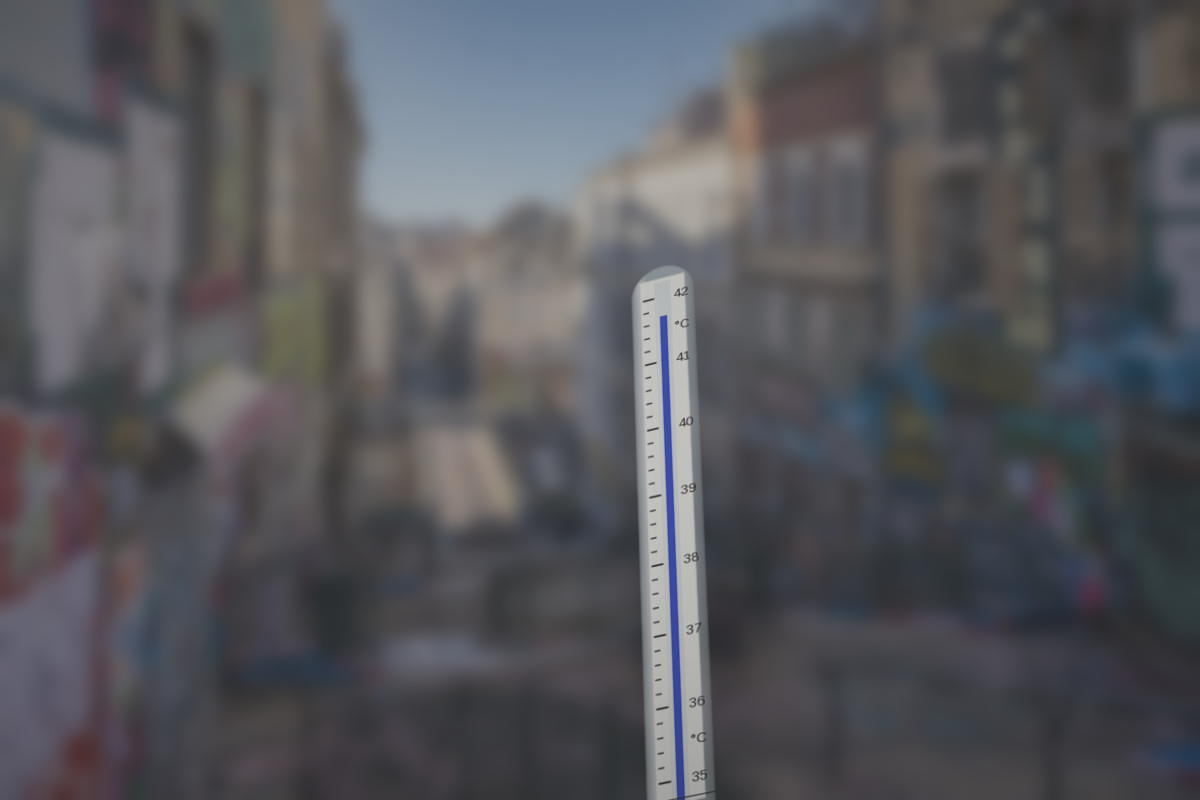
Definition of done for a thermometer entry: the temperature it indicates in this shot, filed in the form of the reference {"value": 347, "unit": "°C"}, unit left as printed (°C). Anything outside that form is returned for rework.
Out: {"value": 41.7, "unit": "°C"}
